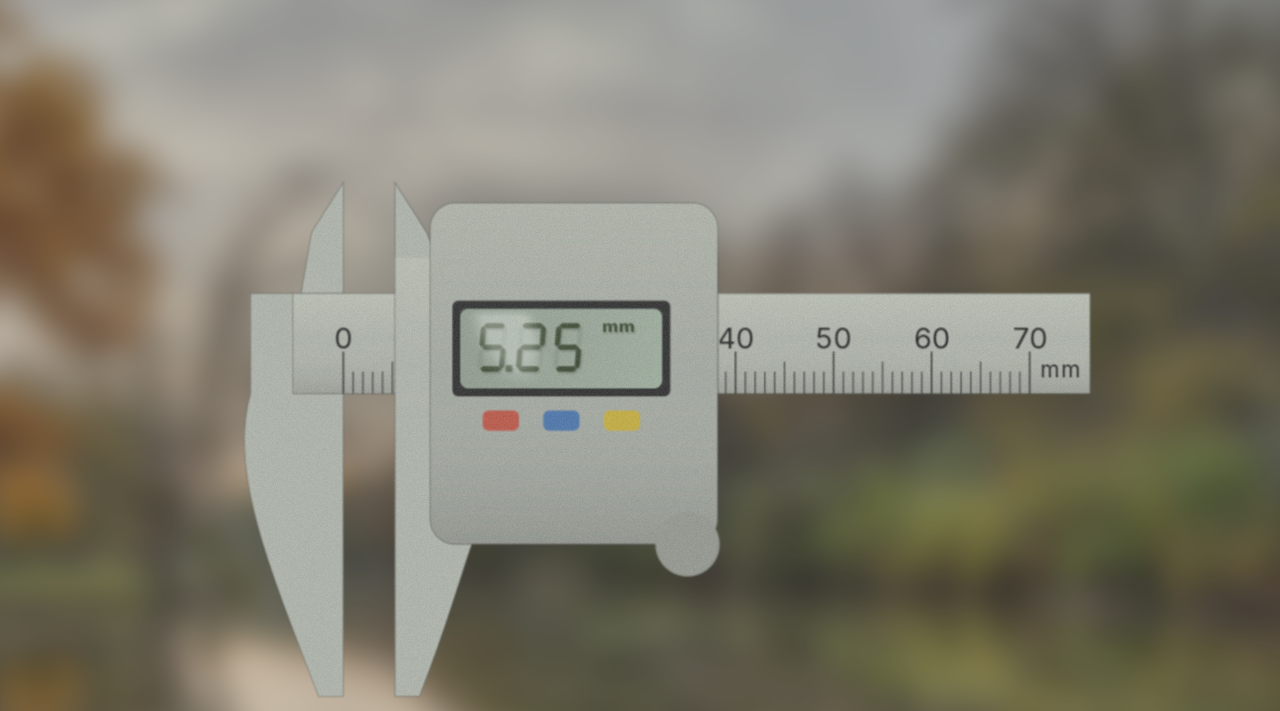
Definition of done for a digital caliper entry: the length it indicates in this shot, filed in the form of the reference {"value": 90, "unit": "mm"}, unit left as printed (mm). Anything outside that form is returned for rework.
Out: {"value": 5.25, "unit": "mm"}
